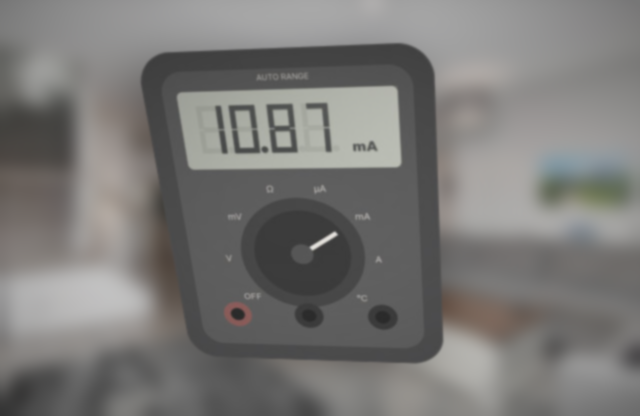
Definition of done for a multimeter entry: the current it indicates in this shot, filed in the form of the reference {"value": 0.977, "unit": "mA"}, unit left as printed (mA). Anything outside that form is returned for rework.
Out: {"value": 10.87, "unit": "mA"}
